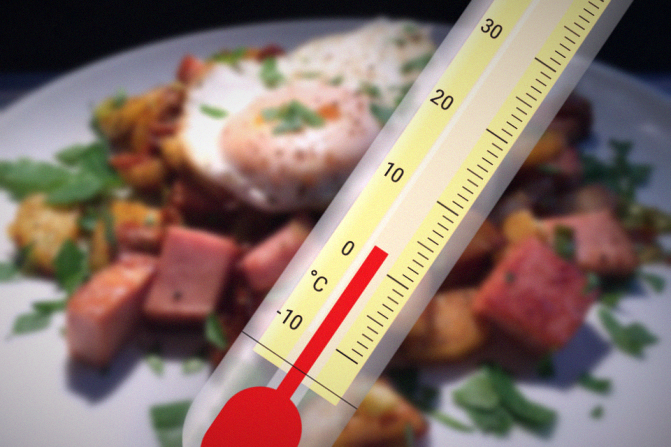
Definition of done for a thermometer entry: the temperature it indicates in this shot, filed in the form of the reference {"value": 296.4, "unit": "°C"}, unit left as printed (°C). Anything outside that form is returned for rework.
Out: {"value": 2, "unit": "°C"}
